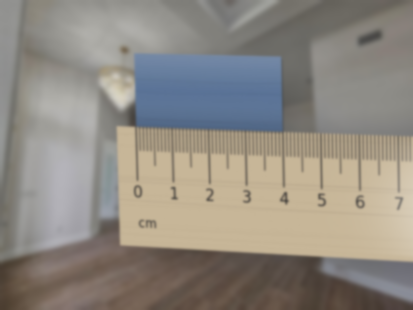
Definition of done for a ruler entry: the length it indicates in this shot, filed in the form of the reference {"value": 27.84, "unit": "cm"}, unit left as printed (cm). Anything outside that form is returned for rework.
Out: {"value": 4, "unit": "cm"}
